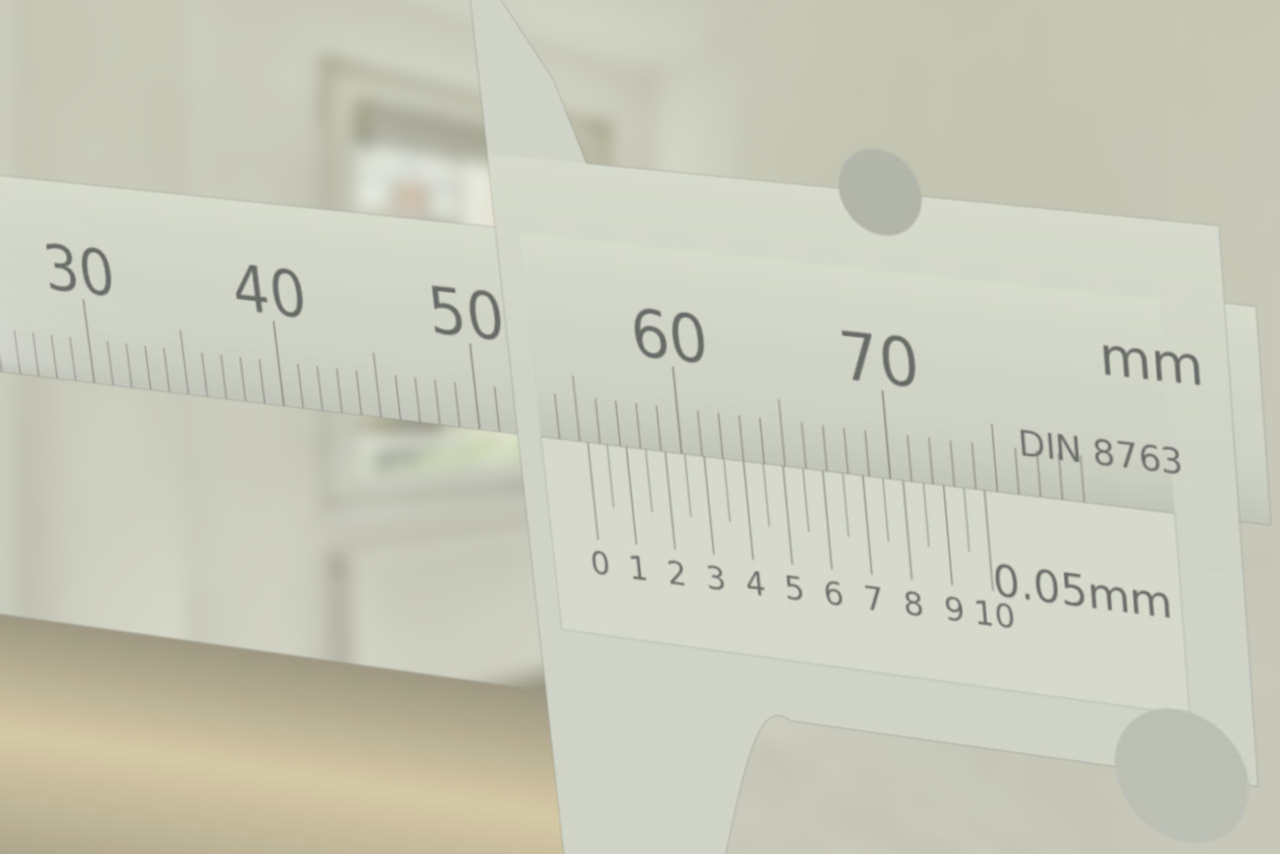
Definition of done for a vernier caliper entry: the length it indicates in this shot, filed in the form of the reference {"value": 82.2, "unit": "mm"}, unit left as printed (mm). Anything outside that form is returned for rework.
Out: {"value": 55.4, "unit": "mm"}
